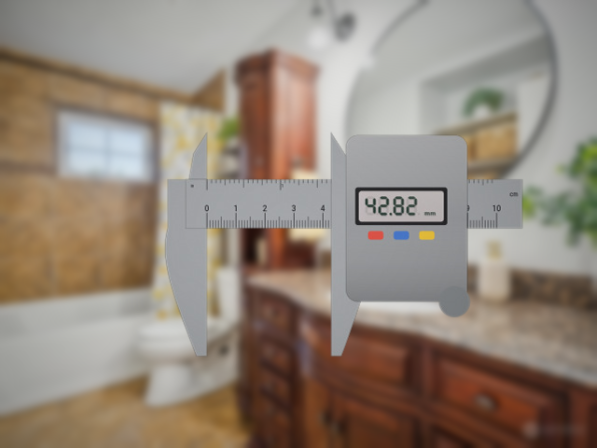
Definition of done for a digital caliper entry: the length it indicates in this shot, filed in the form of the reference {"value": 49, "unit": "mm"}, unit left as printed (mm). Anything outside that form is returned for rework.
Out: {"value": 42.82, "unit": "mm"}
